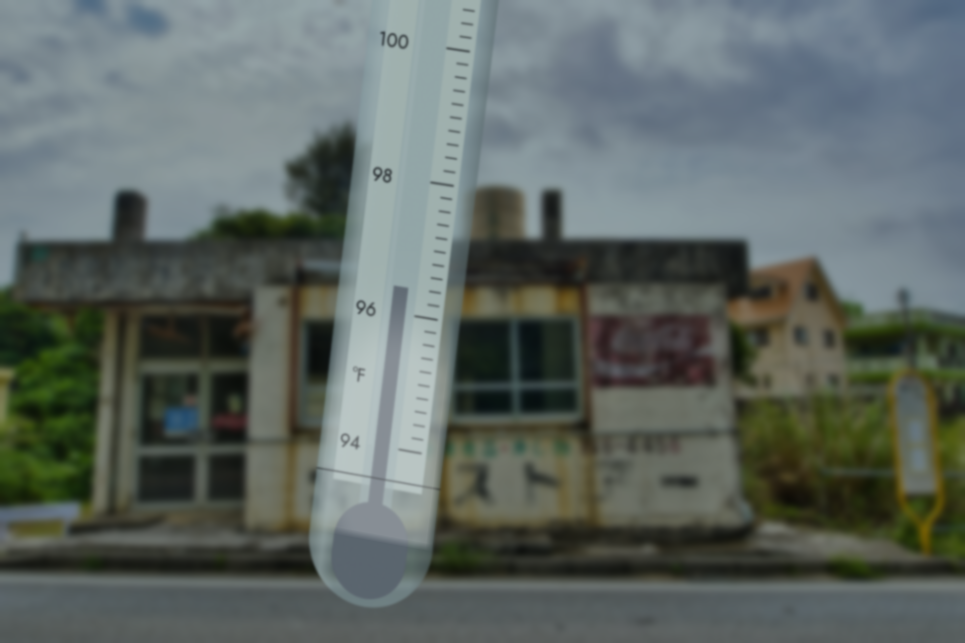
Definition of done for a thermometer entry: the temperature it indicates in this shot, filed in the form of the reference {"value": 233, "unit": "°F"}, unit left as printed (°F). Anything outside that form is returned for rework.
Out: {"value": 96.4, "unit": "°F"}
